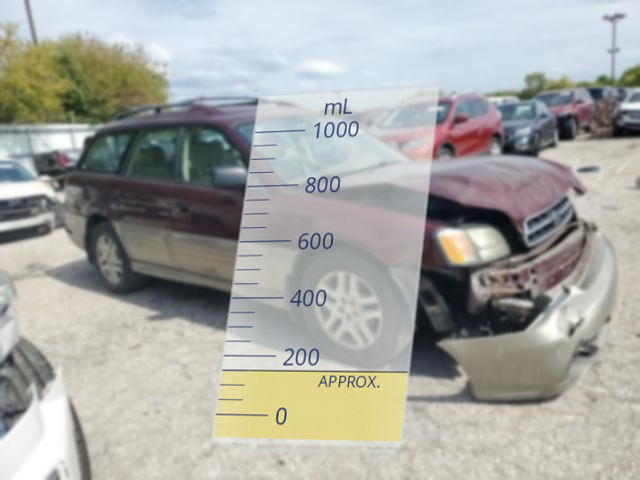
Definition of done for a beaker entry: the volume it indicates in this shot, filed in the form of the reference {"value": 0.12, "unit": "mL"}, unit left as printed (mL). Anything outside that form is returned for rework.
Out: {"value": 150, "unit": "mL"}
